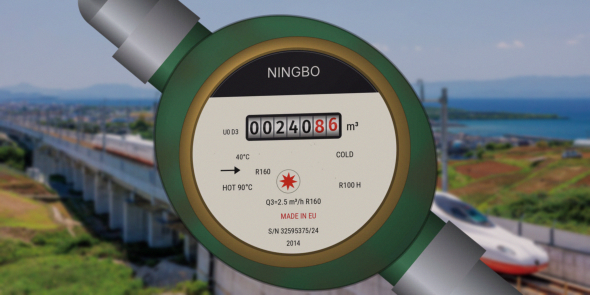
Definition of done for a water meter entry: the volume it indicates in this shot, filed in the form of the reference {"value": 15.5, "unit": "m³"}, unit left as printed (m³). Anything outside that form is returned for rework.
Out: {"value": 240.86, "unit": "m³"}
